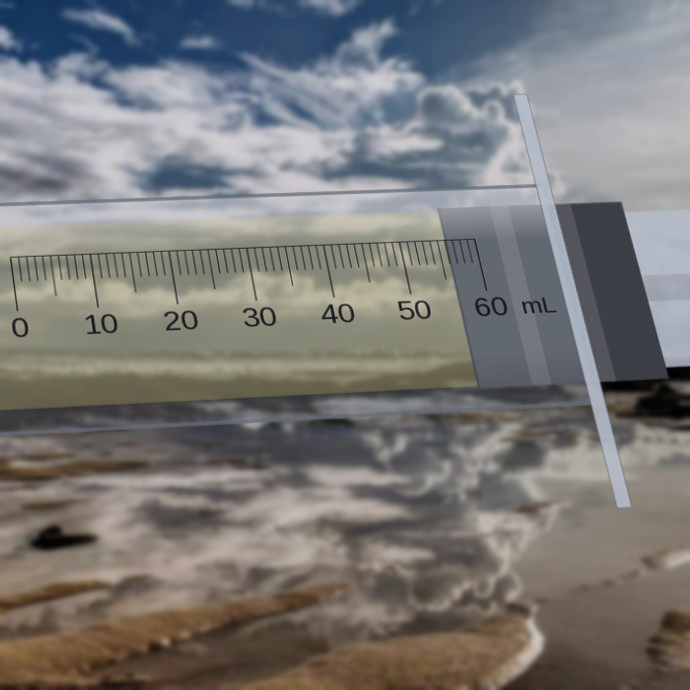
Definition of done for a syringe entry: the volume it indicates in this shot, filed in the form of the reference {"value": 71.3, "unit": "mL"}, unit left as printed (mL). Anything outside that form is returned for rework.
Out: {"value": 56, "unit": "mL"}
